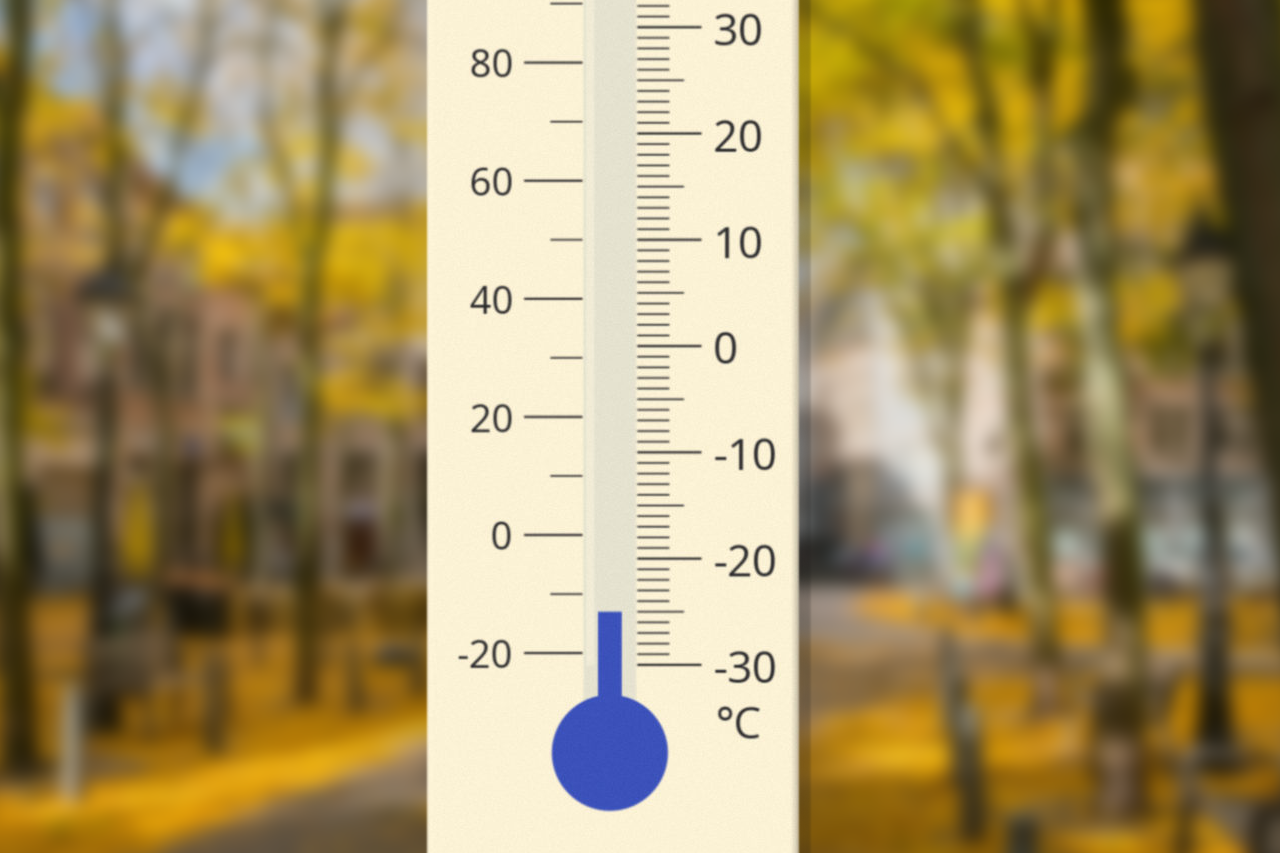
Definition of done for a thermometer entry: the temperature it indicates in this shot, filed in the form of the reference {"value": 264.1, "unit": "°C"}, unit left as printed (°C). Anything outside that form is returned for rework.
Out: {"value": -25, "unit": "°C"}
